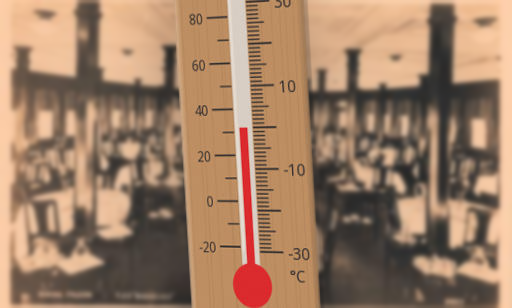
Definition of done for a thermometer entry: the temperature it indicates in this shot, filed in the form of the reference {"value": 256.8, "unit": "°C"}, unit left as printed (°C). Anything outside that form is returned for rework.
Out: {"value": 0, "unit": "°C"}
